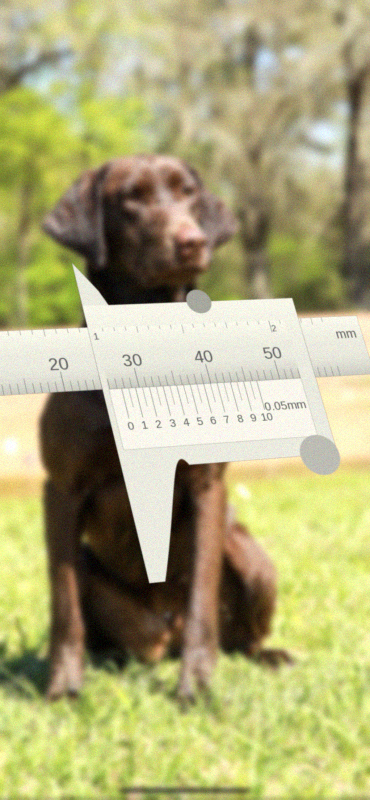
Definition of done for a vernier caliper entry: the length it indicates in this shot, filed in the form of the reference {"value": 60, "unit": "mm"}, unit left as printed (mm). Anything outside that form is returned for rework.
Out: {"value": 27.6, "unit": "mm"}
